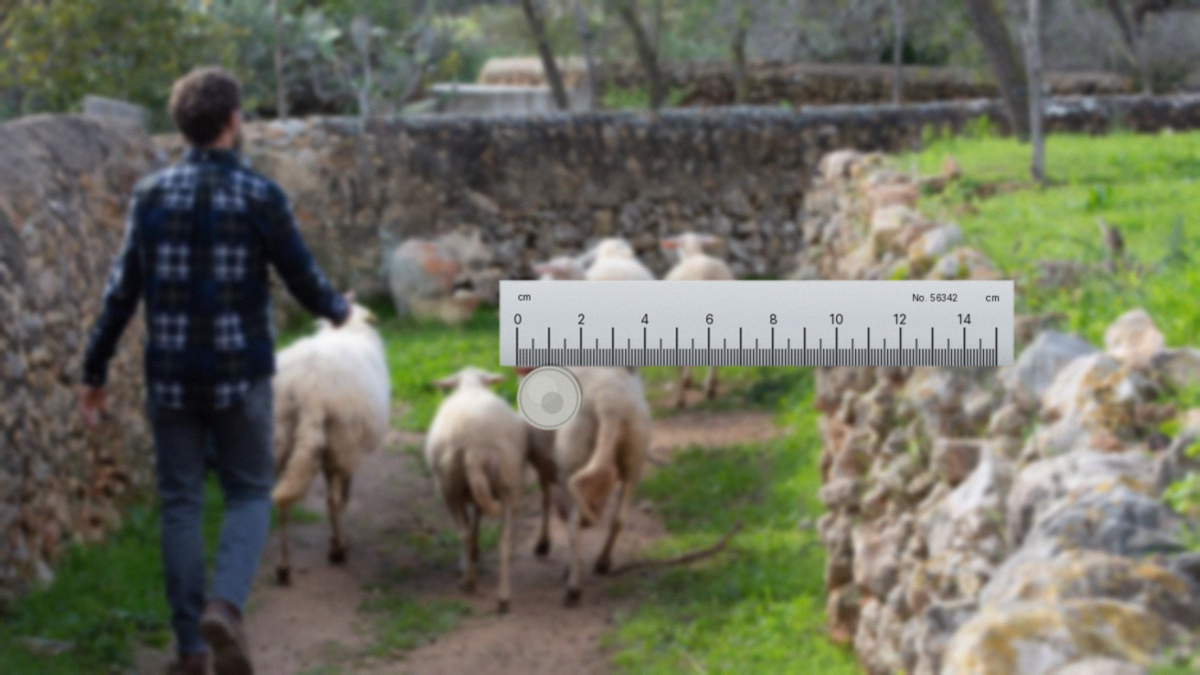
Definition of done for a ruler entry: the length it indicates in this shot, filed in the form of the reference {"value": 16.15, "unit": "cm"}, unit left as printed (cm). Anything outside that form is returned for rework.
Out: {"value": 2, "unit": "cm"}
